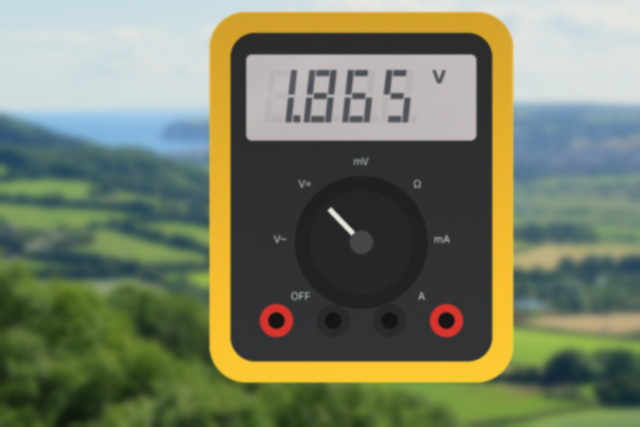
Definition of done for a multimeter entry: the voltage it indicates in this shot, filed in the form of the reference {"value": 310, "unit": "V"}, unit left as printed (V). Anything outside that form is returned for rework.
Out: {"value": 1.865, "unit": "V"}
